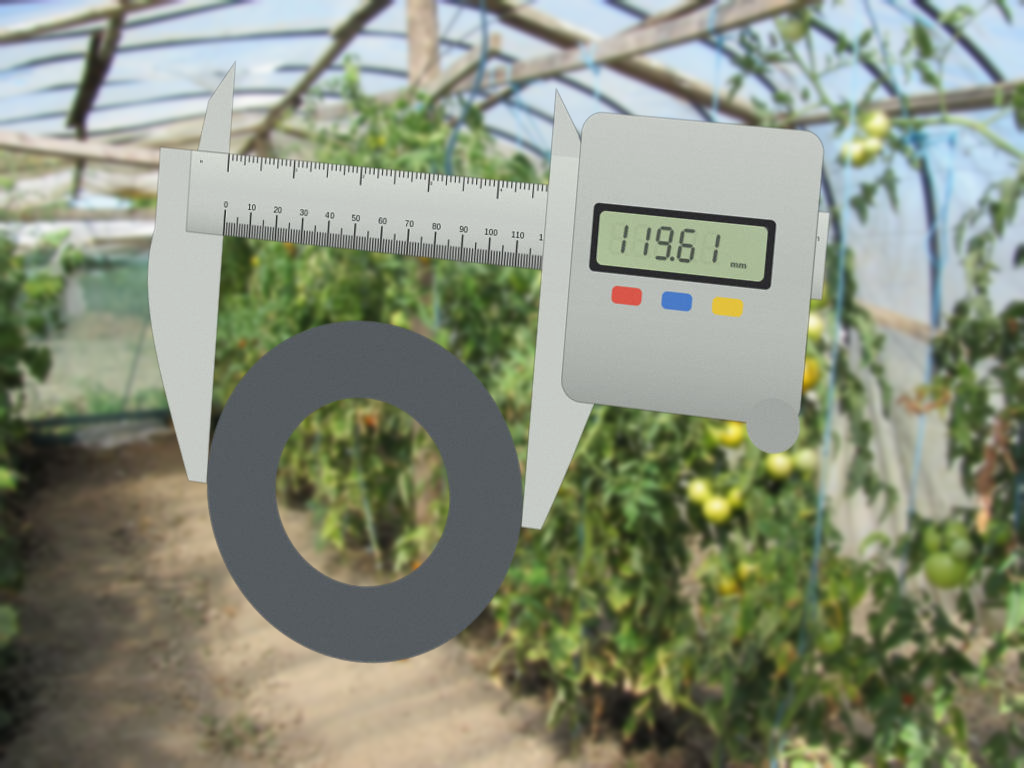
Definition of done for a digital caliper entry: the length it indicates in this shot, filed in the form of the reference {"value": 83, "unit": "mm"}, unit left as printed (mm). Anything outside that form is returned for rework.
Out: {"value": 119.61, "unit": "mm"}
